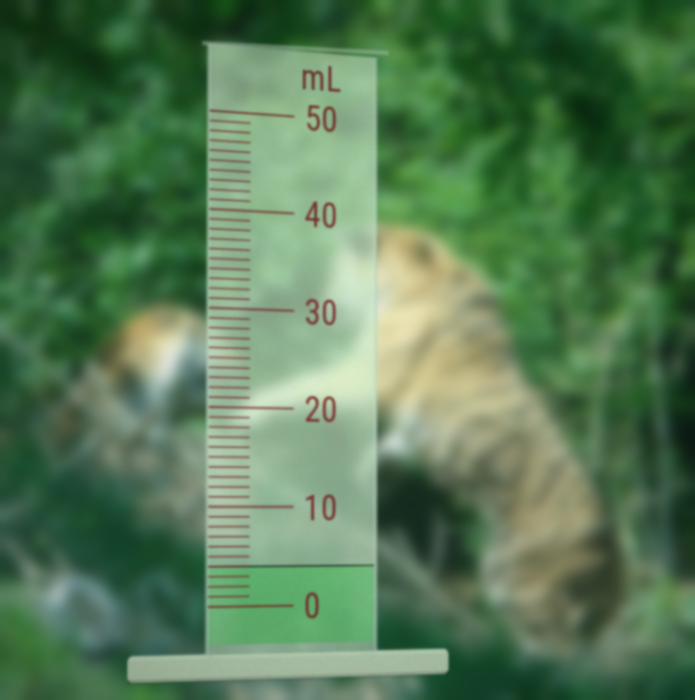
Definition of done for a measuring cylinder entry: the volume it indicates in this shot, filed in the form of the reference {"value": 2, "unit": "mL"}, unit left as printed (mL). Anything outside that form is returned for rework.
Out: {"value": 4, "unit": "mL"}
